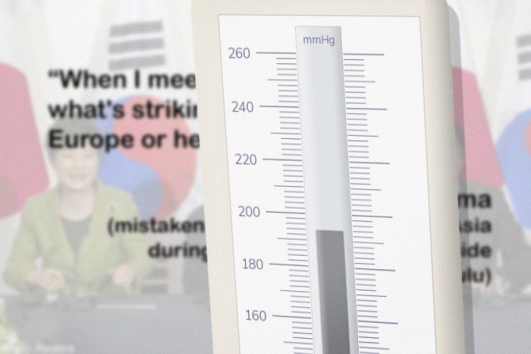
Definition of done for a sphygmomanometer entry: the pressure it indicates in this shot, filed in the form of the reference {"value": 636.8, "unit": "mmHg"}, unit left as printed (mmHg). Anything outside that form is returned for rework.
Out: {"value": 194, "unit": "mmHg"}
